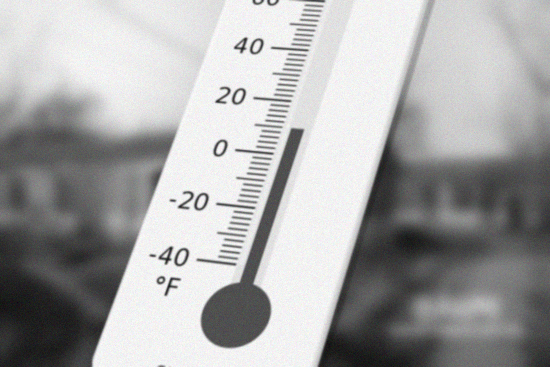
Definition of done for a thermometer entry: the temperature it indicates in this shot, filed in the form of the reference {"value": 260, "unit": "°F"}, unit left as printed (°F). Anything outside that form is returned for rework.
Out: {"value": 10, "unit": "°F"}
